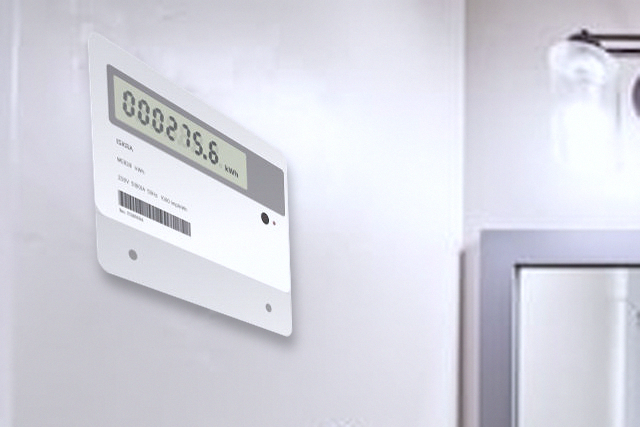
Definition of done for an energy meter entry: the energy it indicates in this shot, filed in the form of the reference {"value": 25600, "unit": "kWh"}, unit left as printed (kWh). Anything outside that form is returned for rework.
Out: {"value": 275.6, "unit": "kWh"}
